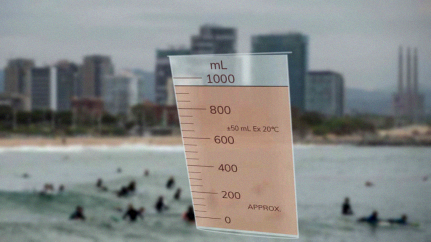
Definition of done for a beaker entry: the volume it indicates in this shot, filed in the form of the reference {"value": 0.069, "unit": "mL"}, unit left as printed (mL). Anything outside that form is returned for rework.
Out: {"value": 950, "unit": "mL"}
